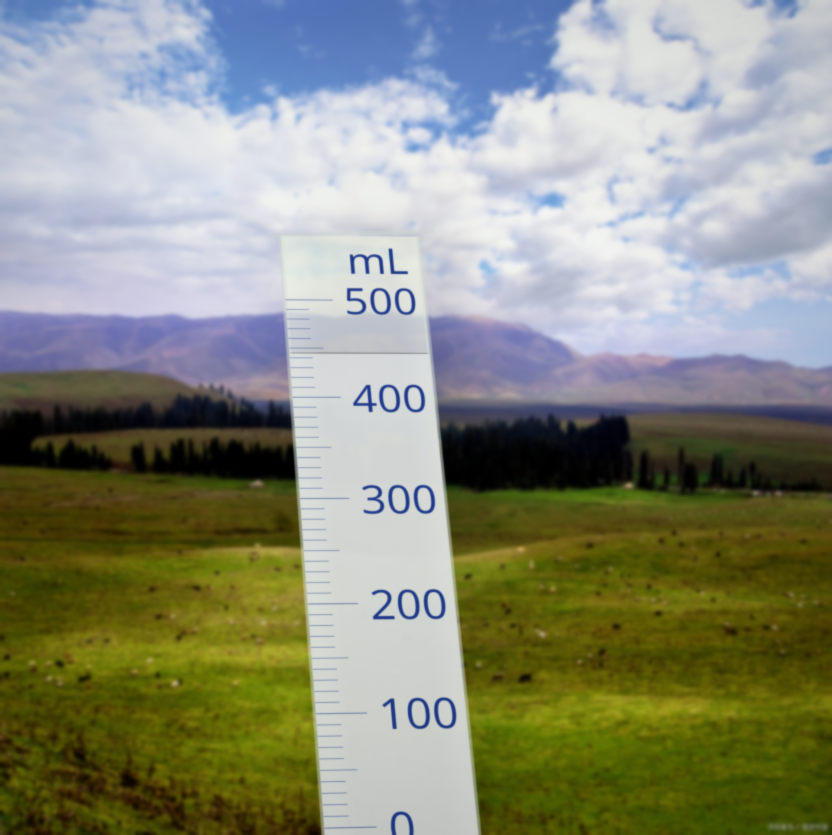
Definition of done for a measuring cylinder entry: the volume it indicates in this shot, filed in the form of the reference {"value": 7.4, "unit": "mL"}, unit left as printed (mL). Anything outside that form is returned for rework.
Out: {"value": 445, "unit": "mL"}
